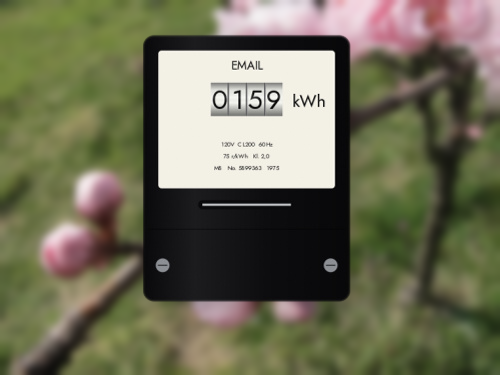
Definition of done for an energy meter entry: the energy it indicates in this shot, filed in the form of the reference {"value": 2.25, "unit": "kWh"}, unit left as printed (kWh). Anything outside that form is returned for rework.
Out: {"value": 159, "unit": "kWh"}
